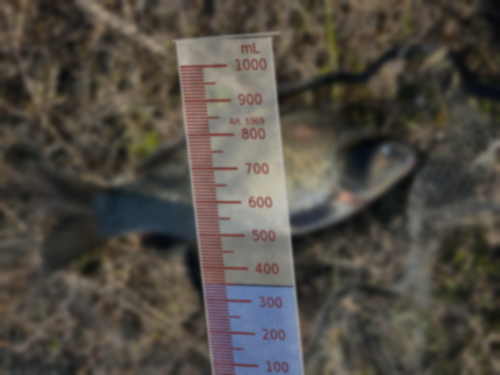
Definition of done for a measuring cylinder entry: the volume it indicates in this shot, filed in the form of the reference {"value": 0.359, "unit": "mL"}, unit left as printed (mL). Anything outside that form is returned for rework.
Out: {"value": 350, "unit": "mL"}
